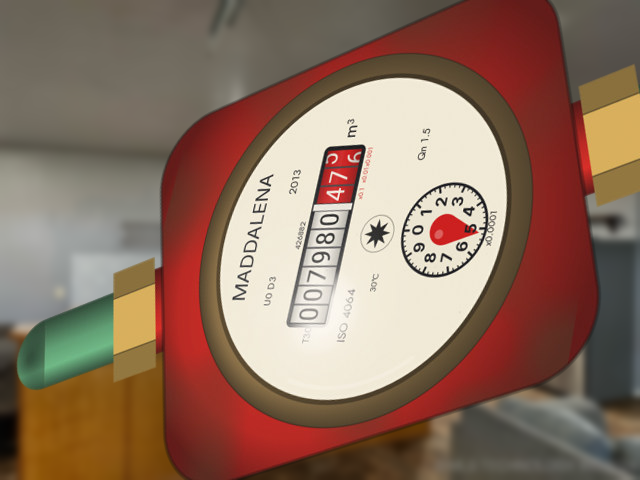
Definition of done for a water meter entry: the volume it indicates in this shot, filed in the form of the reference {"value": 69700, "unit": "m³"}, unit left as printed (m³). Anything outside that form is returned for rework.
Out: {"value": 7980.4755, "unit": "m³"}
